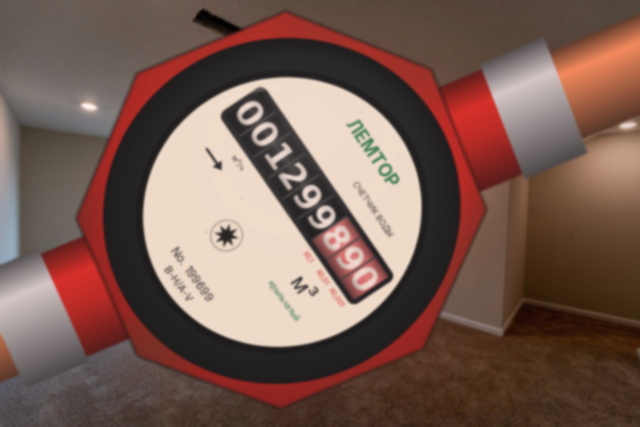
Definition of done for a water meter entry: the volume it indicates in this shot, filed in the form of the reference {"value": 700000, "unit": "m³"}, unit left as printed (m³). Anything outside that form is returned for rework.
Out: {"value": 1299.890, "unit": "m³"}
